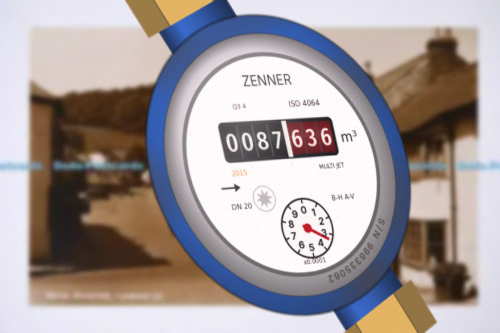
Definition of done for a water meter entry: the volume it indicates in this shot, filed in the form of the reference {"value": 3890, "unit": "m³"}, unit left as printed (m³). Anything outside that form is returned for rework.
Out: {"value": 87.6363, "unit": "m³"}
